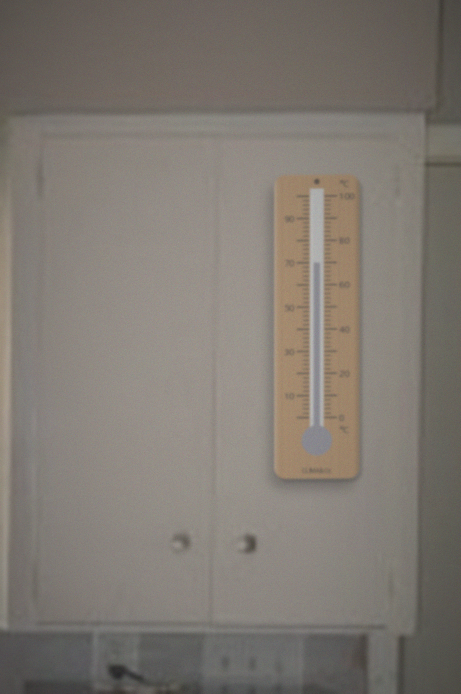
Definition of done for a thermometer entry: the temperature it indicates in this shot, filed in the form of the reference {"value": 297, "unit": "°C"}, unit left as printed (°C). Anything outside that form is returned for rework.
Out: {"value": 70, "unit": "°C"}
